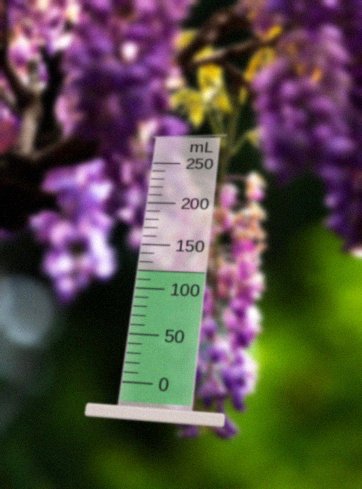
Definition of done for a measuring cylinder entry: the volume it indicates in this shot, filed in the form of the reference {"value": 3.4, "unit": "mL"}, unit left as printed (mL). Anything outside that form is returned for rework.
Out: {"value": 120, "unit": "mL"}
